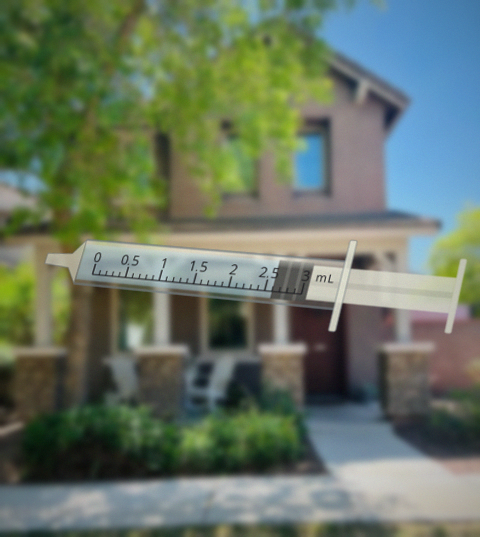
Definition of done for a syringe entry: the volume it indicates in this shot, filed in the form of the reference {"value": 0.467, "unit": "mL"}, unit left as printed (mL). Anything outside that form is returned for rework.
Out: {"value": 2.6, "unit": "mL"}
